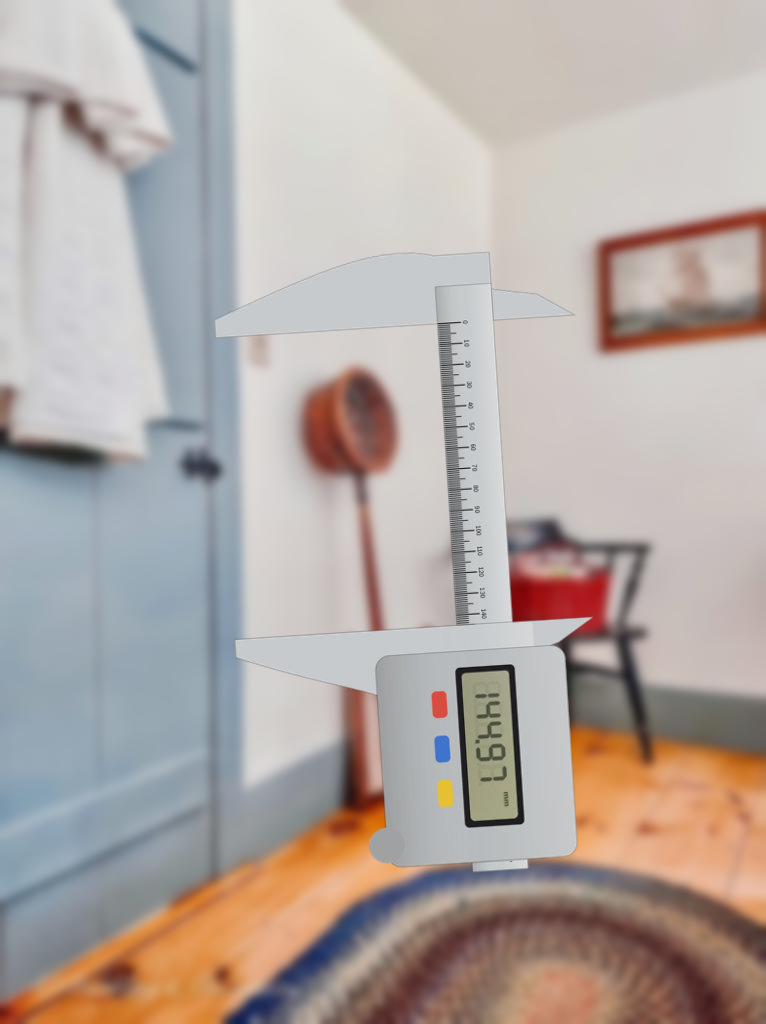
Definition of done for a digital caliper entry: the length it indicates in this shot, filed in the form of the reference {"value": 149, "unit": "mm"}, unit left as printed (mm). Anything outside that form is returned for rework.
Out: {"value": 144.97, "unit": "mm"}
